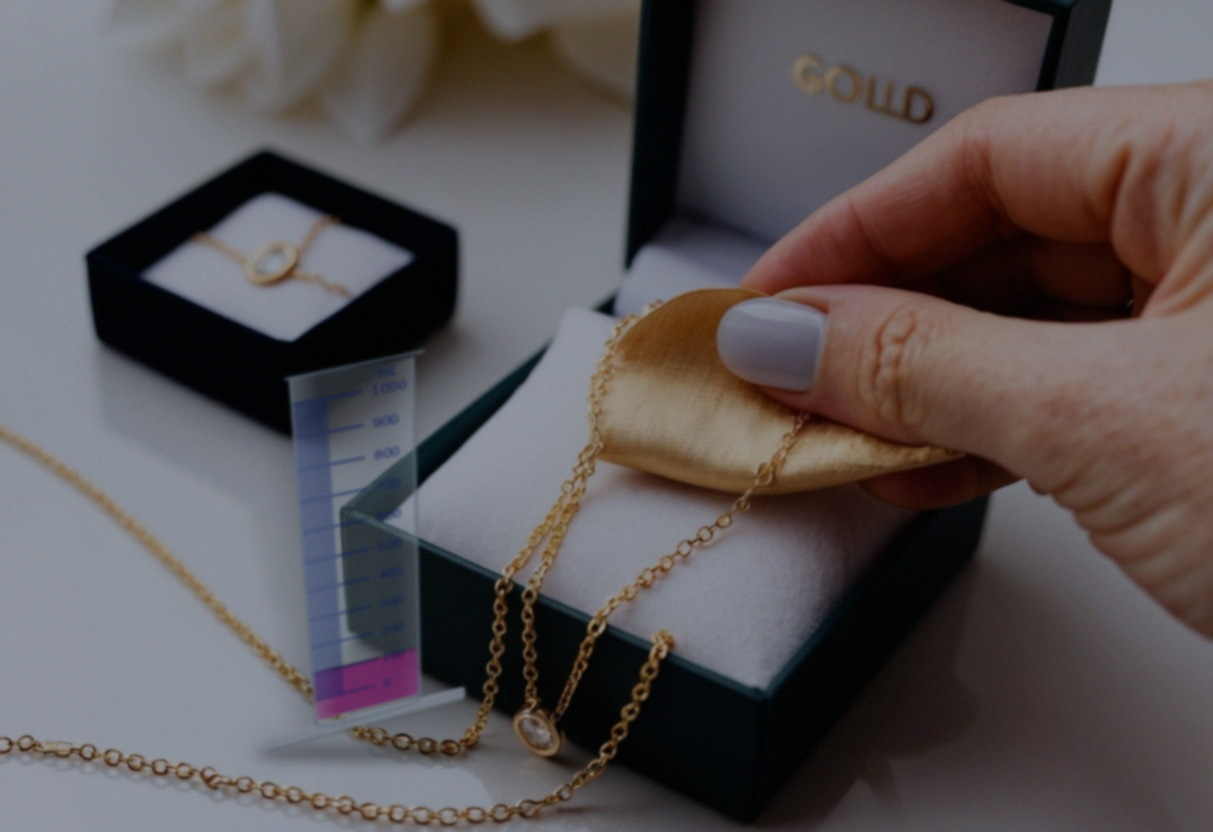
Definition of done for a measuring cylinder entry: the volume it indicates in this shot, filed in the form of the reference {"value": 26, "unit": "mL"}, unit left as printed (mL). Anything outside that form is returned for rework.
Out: {"value": 100, "unit": "mL"}
